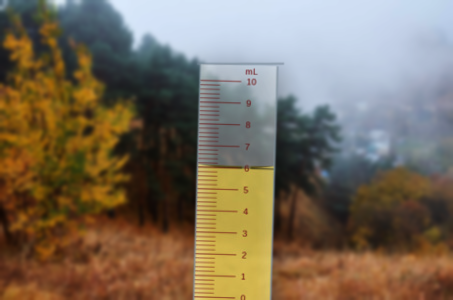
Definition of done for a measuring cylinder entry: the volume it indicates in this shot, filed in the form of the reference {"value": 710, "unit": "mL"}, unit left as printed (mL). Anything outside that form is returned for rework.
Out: {"value": 6, "unit": "mL"}
